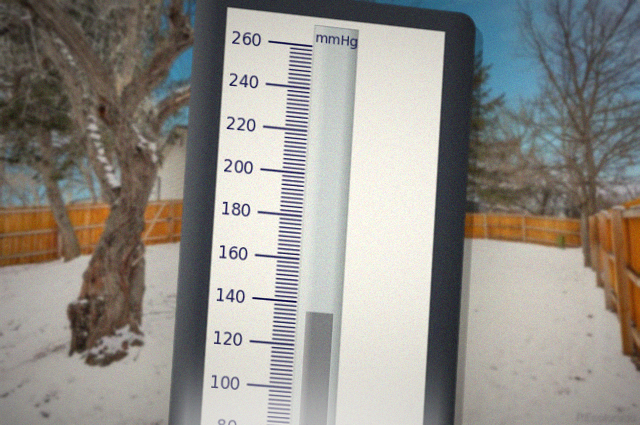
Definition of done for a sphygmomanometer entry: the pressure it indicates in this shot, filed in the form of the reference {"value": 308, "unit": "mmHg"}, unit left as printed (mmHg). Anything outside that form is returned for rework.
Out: {"value": 136, "unit": "mmHg"}
